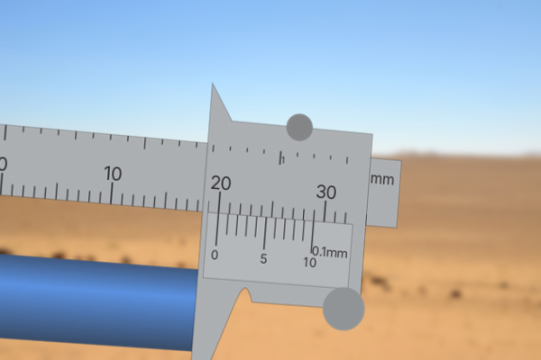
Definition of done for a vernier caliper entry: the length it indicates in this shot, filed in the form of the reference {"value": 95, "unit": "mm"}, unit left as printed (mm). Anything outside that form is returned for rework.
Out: {"value": 20.0, "unit": "mm"}
